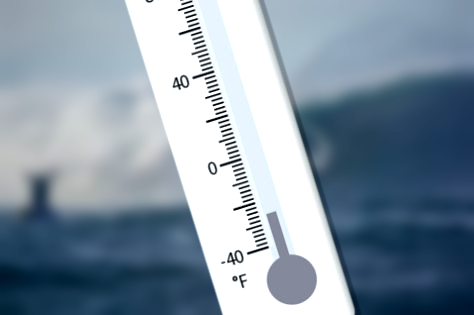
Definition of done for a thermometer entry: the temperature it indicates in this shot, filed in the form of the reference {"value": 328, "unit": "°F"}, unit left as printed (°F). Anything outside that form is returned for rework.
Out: {"value": -26, "unit": "°F"}
